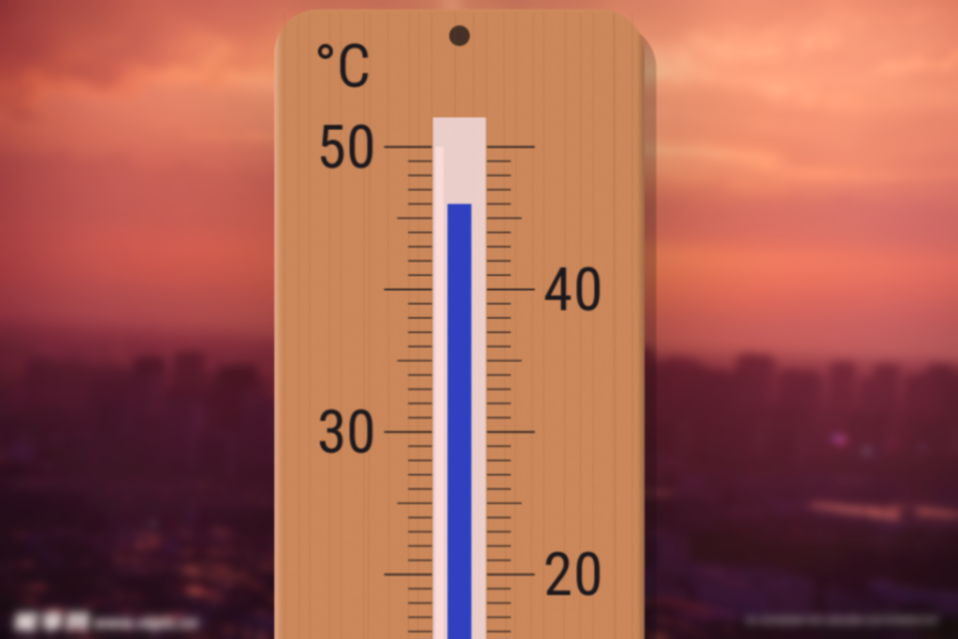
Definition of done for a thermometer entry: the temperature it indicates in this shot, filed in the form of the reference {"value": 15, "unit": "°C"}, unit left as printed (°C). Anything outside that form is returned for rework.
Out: {"value": 46, "unit": "°C"}
